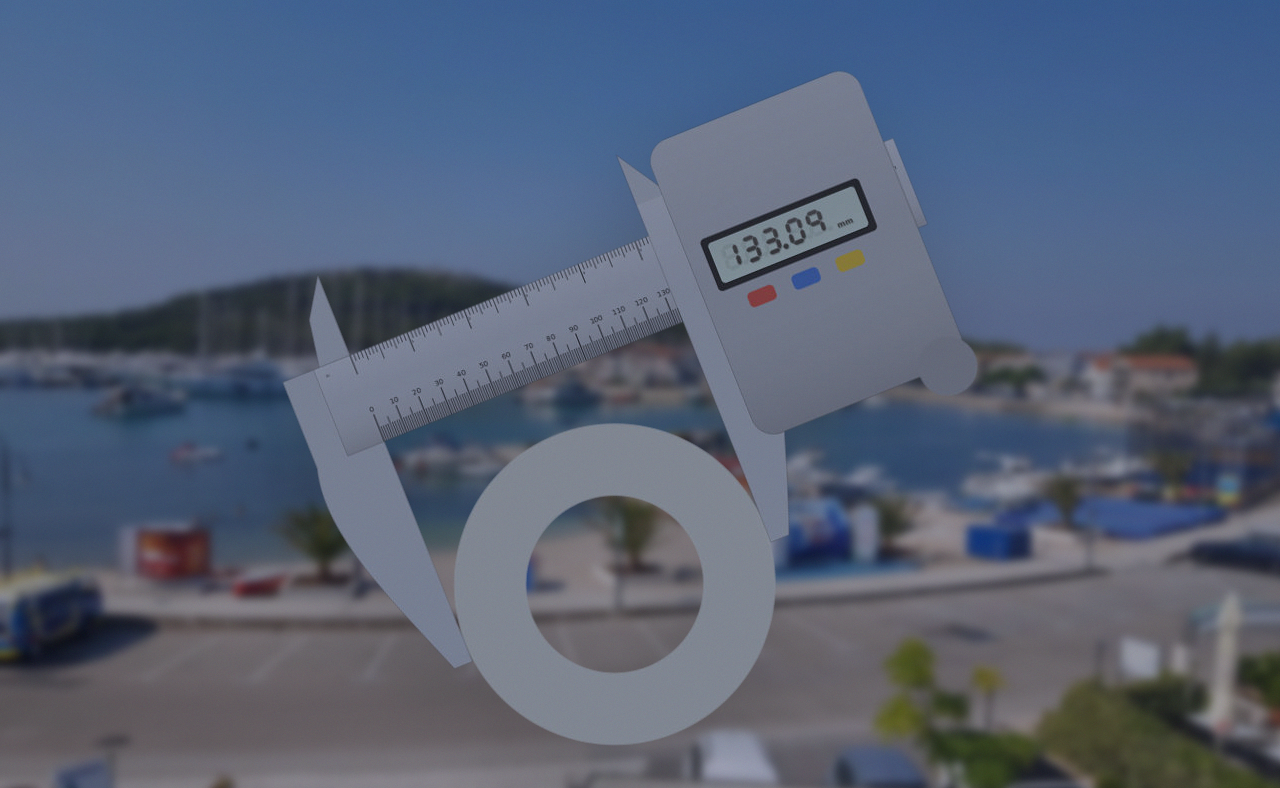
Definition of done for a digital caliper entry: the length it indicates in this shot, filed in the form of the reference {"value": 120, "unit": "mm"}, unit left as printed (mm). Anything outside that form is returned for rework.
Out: {"value": 133.09, "unit": "mm"}
